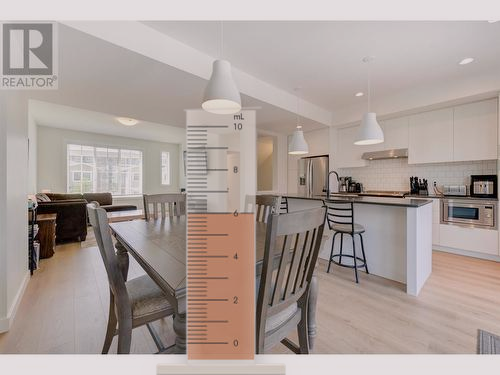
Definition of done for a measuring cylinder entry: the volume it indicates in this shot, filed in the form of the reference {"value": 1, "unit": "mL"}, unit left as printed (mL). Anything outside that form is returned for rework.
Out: {"value": 6, "unit": "mL"}
